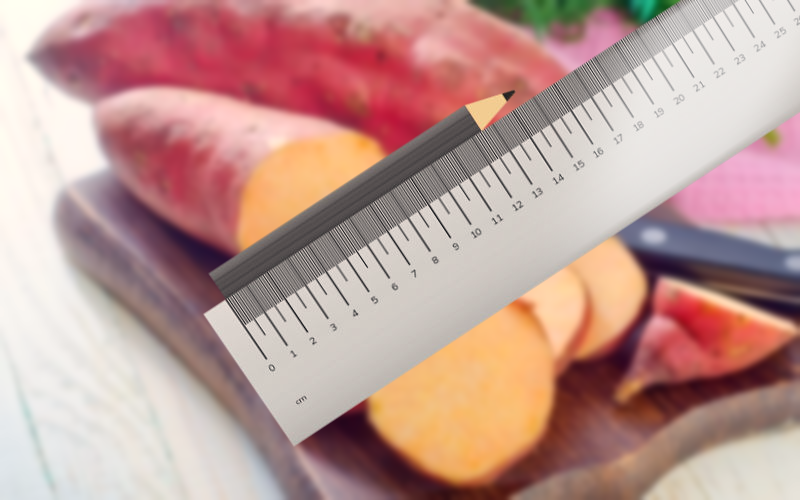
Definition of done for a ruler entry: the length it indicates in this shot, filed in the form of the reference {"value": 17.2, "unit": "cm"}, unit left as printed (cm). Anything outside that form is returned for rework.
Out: {"value": 14.5, "unit": "cm"}
